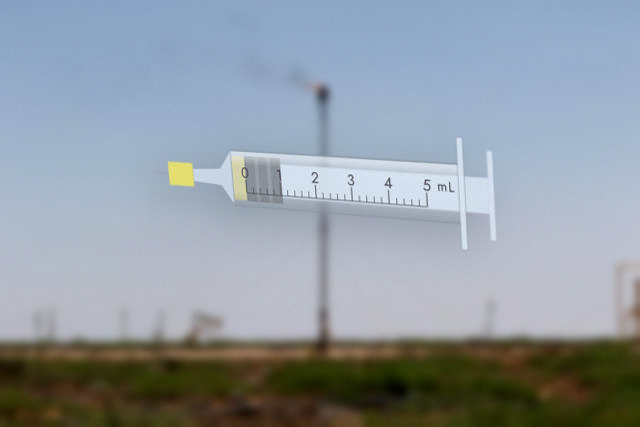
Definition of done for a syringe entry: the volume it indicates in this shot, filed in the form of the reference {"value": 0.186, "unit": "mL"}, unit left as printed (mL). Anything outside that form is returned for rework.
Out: {"value": 0, "unit": "mL"}
